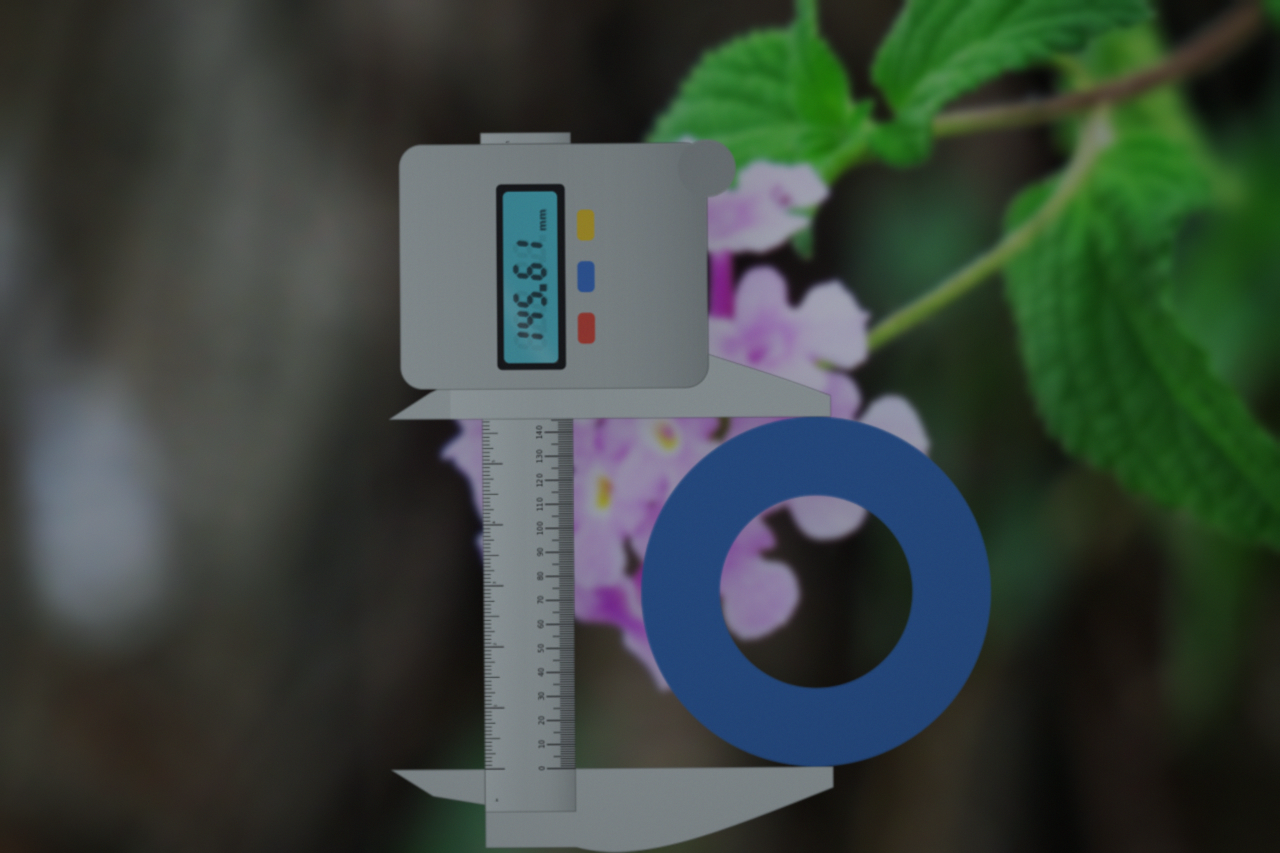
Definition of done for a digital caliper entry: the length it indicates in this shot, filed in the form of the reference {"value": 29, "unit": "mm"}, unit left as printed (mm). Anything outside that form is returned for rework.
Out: {"value": 145.61, "unit": "mm"}
